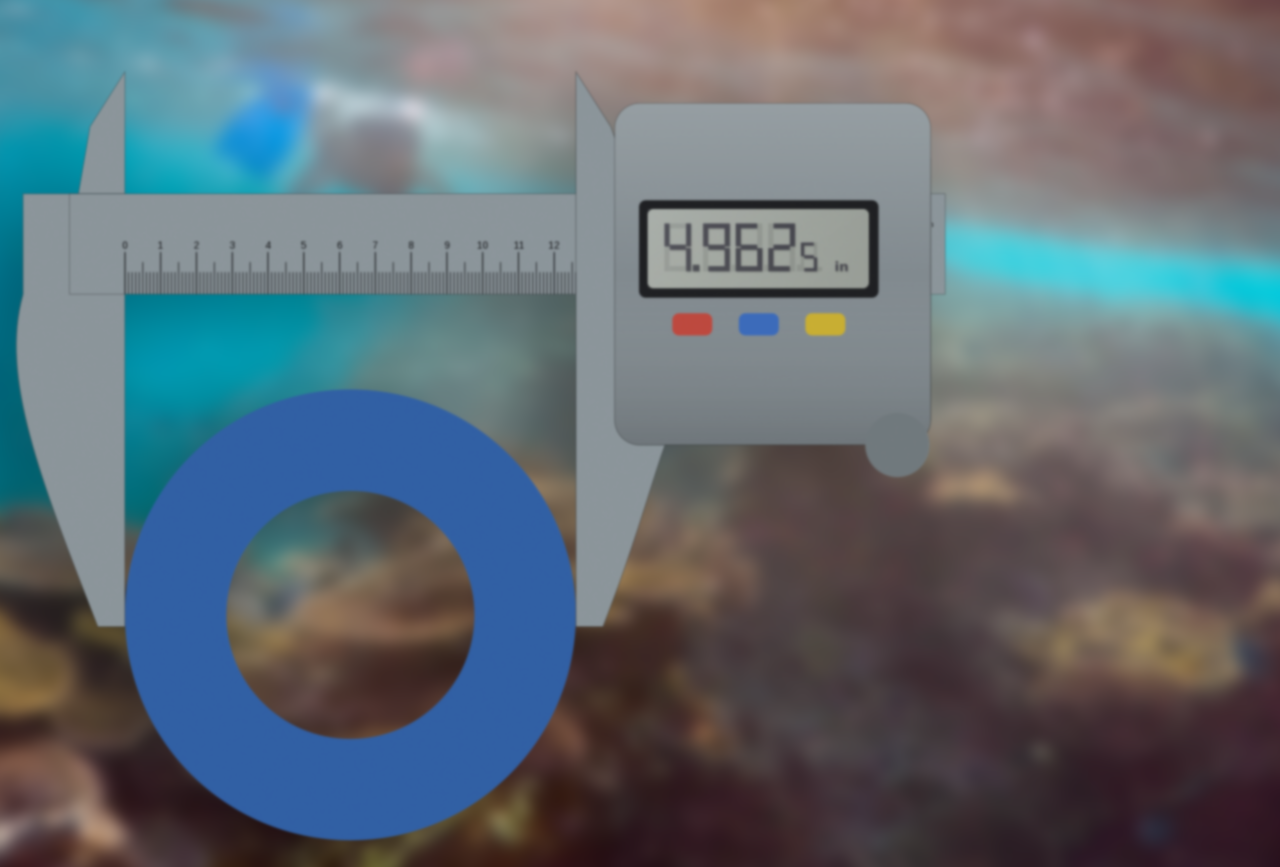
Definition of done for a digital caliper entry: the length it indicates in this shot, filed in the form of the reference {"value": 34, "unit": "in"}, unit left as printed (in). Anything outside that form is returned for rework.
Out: {"value": 4.9625, "unit": "in"}
